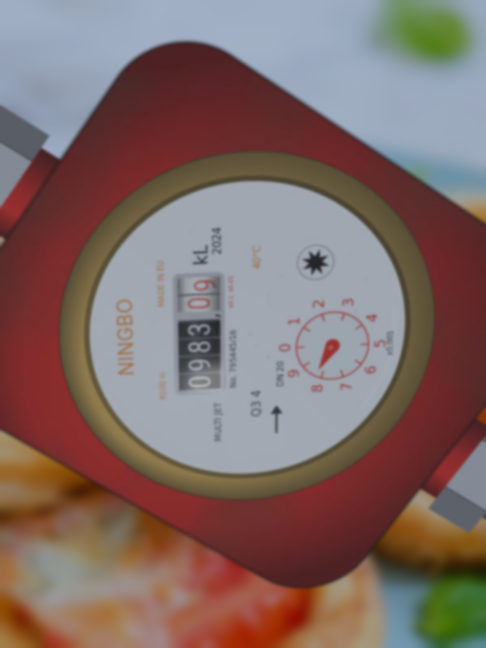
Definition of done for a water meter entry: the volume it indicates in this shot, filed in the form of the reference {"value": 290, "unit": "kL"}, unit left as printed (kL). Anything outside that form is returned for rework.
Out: {"value": 983.088, "unit": "kL"}
